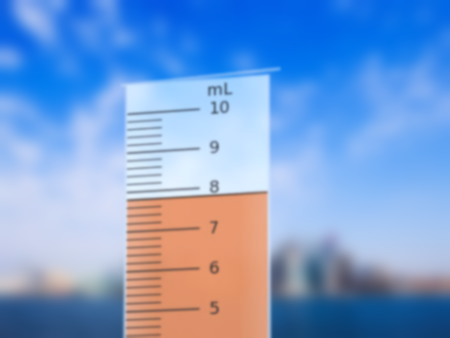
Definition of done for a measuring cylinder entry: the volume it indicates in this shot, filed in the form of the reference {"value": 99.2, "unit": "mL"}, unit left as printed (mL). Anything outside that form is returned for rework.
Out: {"value": 7.8, "unit": "mL"}
